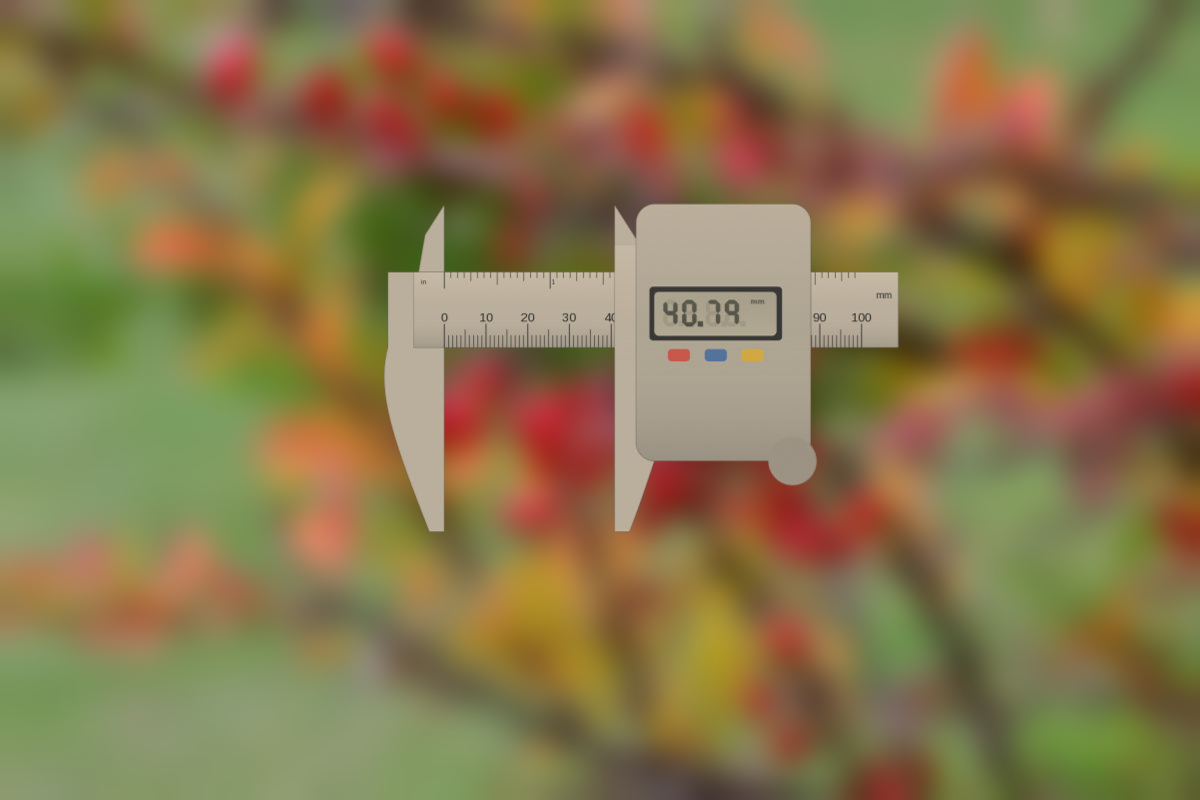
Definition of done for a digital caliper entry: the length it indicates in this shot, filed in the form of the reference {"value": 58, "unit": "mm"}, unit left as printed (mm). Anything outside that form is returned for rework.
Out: {"value": 40.79, "unit": "mm"}
